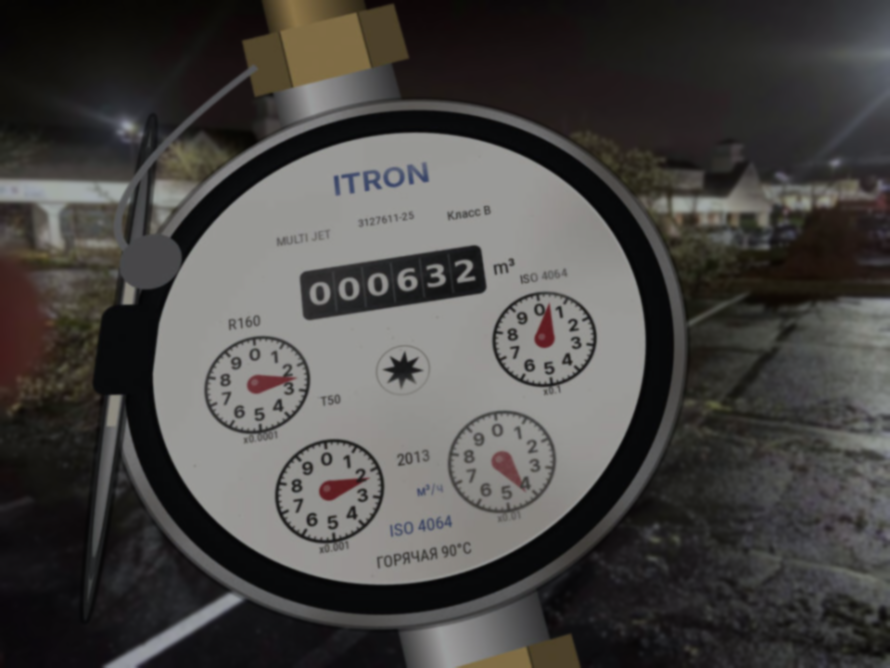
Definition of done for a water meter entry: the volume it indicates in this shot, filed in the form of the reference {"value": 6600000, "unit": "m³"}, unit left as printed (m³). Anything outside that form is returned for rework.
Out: {"value": 632.0422, "unit": "m³"}
